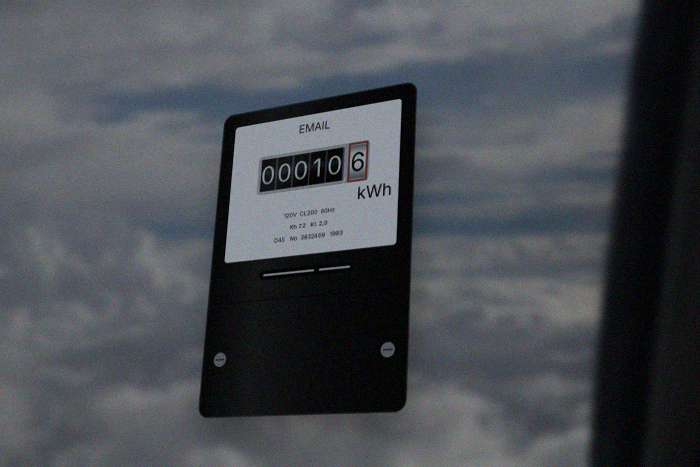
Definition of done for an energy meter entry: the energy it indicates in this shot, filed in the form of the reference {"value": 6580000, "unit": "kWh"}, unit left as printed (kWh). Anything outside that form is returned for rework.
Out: {"value": 10.6, "unit": "kWh"}
